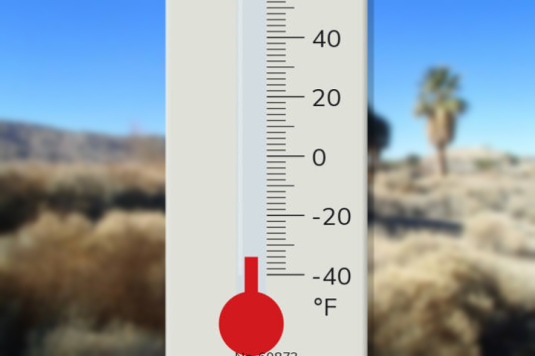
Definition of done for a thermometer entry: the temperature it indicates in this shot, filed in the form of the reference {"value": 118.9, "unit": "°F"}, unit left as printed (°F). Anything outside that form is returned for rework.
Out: {"value": -34, "unit": "°F"}
